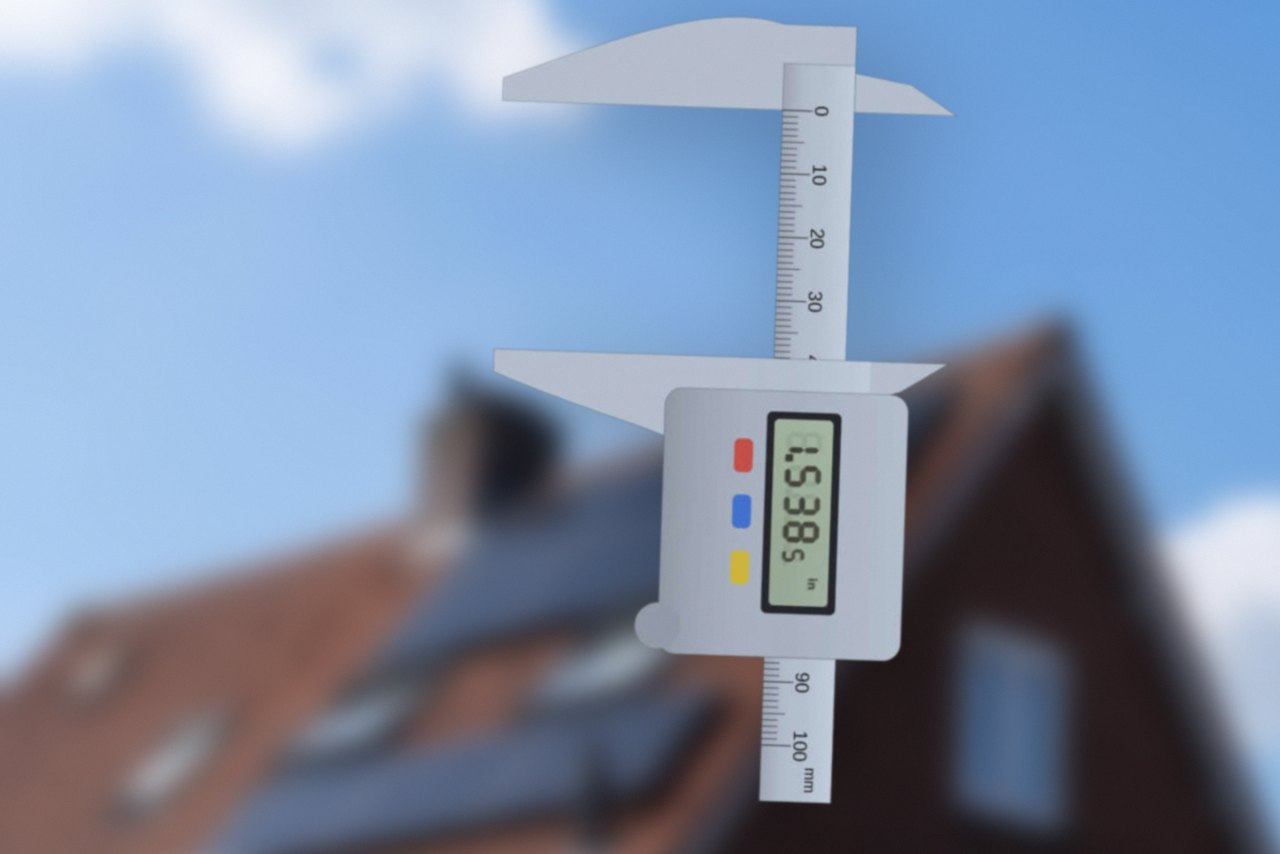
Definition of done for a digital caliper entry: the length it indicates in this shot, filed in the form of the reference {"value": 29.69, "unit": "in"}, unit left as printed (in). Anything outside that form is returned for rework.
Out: {"value": 1.5385, "unit": "in"}
